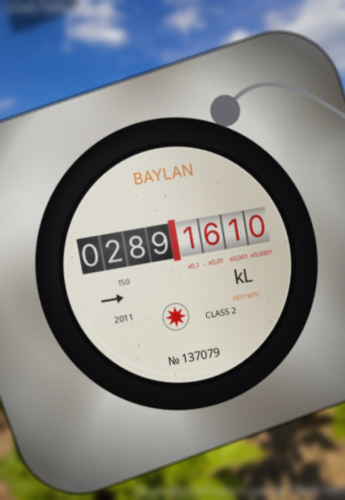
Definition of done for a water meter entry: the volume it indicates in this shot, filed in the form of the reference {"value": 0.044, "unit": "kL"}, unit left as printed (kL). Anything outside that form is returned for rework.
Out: {"value": 289.1610, "unit": "kL"}
